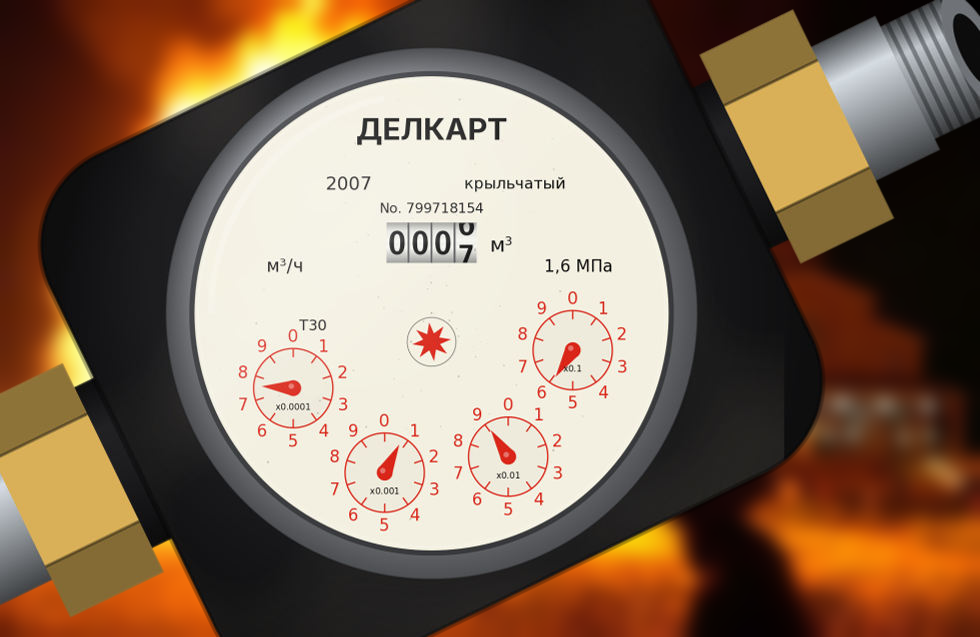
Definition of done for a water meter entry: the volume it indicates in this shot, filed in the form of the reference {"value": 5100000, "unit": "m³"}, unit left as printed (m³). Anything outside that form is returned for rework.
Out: {"value": 6.5907, "unit": "m³"}
